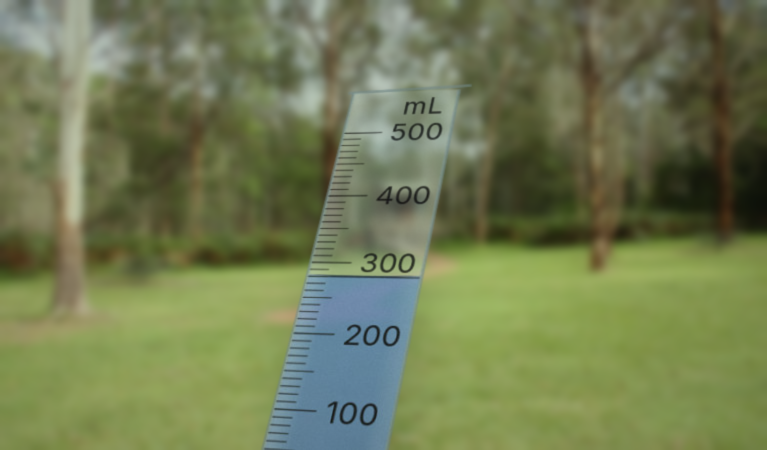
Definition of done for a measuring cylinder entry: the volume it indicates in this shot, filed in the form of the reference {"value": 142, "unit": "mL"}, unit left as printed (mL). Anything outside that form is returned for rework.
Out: {"value": 280, "unit": "mL"}
